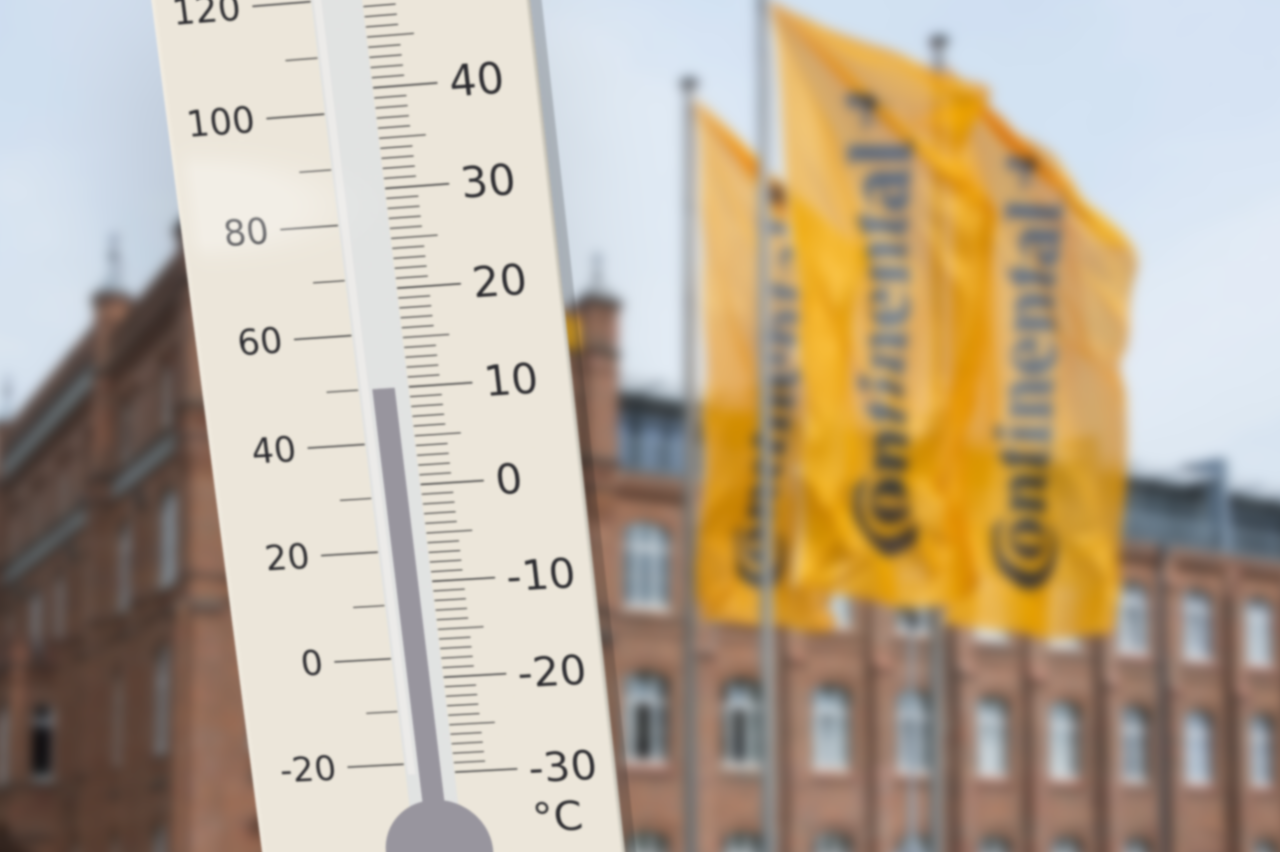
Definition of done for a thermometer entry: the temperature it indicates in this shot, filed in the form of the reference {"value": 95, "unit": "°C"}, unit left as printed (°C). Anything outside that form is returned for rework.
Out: {"value": 10, "unit": "°C"}
